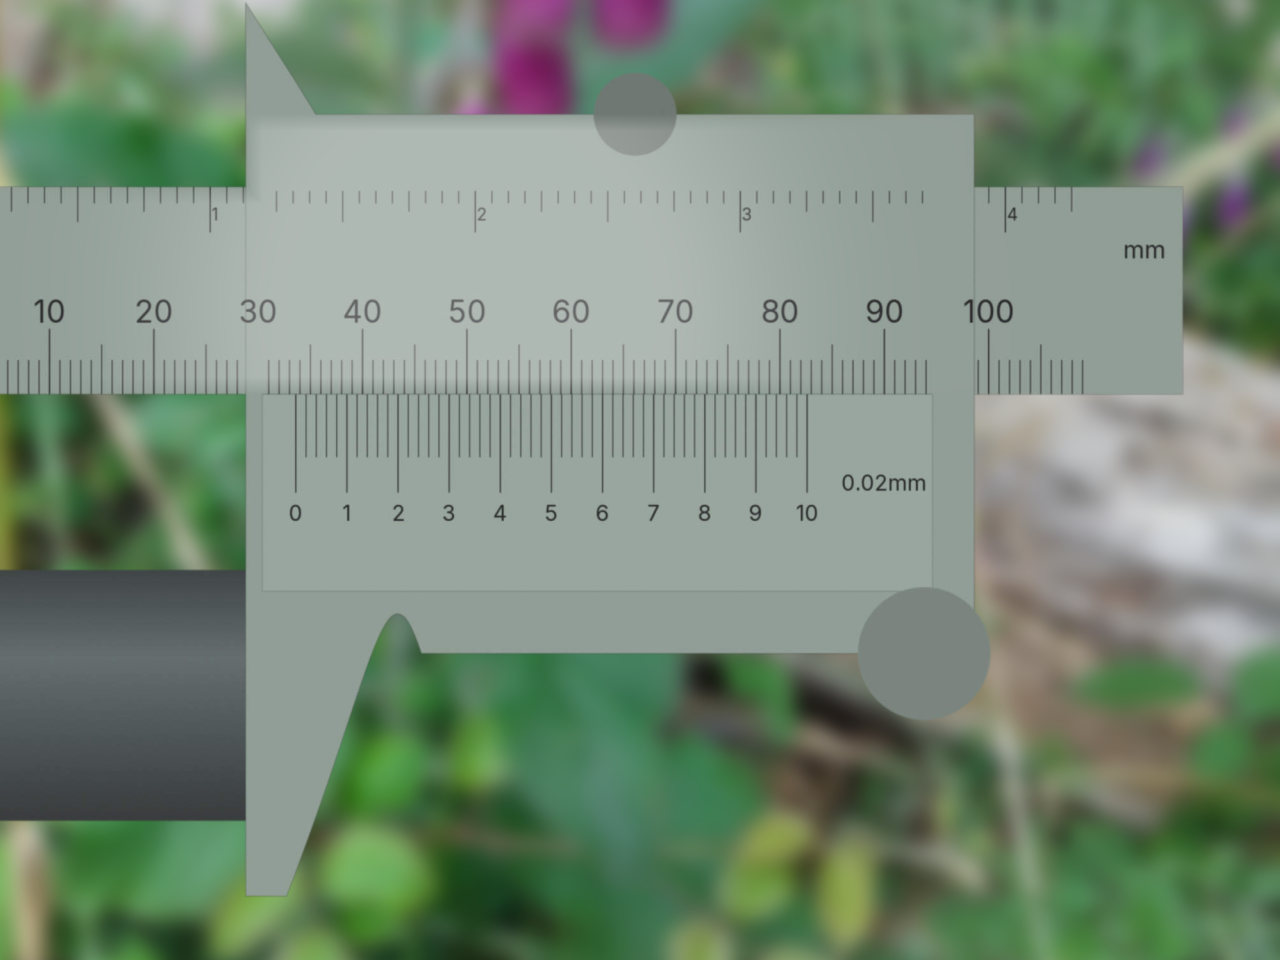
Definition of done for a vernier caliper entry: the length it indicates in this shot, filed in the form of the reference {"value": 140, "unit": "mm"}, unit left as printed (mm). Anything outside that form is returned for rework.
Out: {"value": 33.6, "unit": "mm"}
